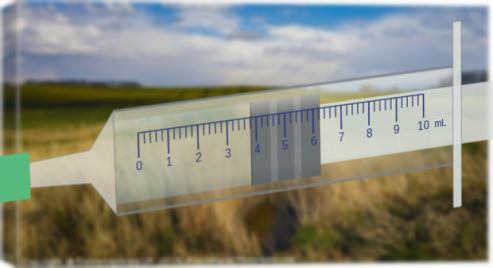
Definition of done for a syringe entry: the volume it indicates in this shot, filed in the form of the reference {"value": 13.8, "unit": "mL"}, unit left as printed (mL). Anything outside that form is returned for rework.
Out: {"value": 3.8, "unit": "mL"}
